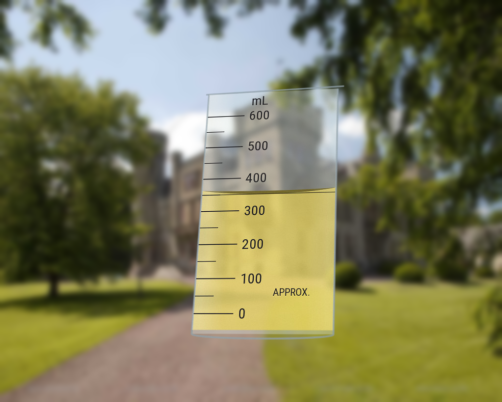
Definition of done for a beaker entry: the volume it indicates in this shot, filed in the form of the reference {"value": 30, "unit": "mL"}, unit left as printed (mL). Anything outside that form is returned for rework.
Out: {"value": 350, "unit": "mL"}
